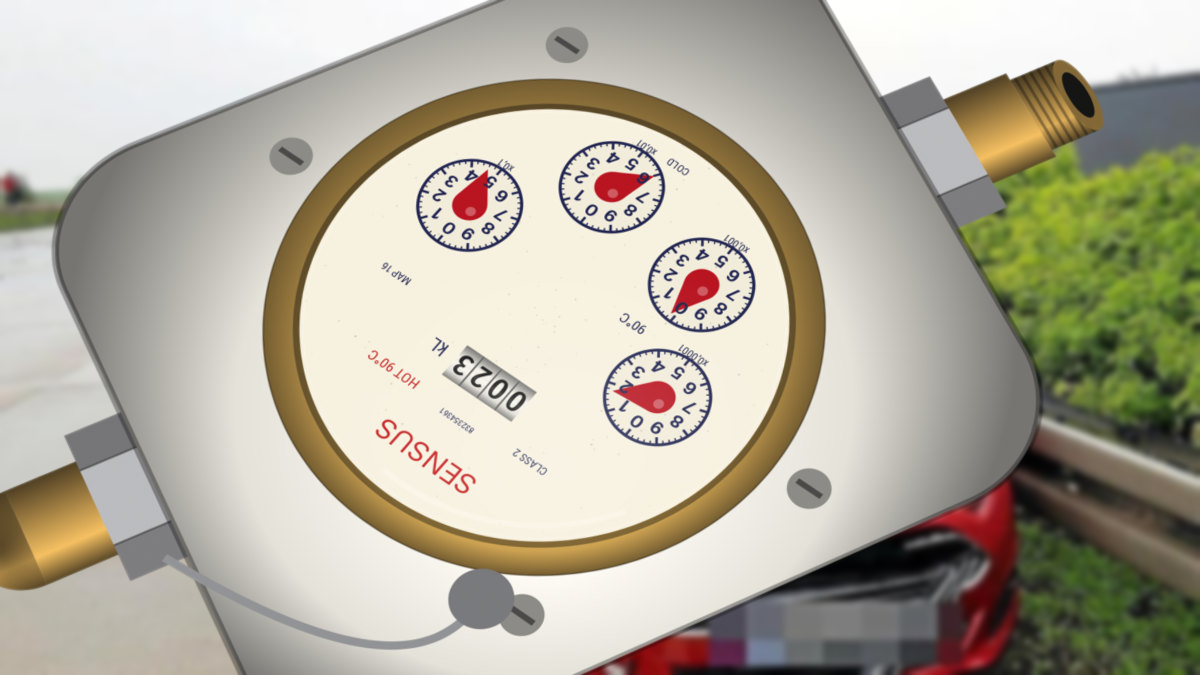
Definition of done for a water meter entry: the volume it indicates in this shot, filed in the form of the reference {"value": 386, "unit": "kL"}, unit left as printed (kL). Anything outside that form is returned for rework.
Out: {"value": 23.4601, "unit": "kL"}
